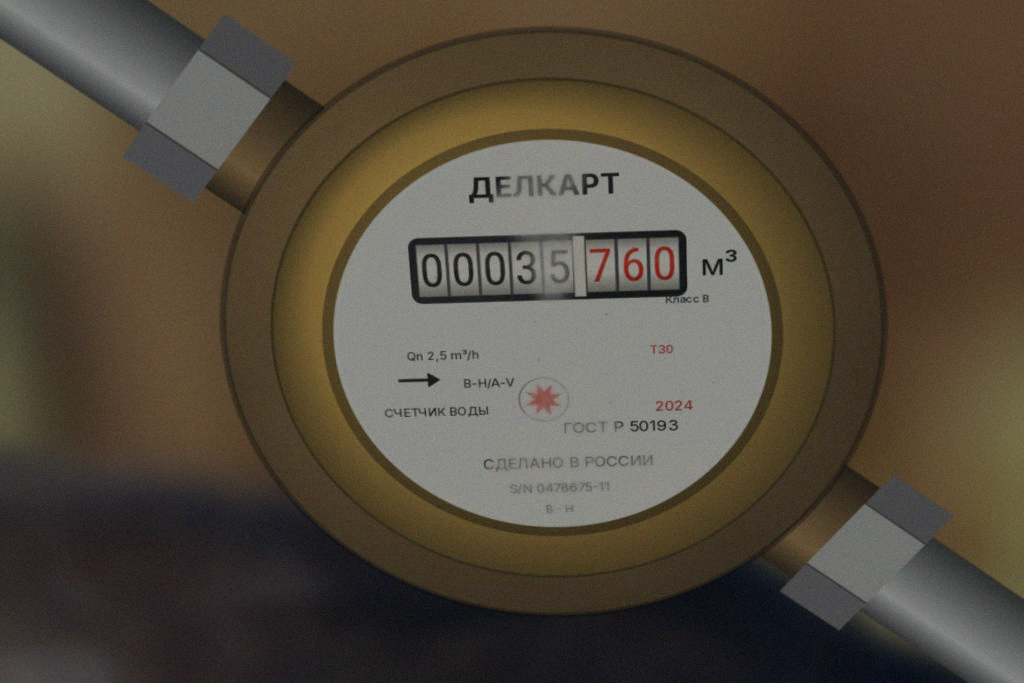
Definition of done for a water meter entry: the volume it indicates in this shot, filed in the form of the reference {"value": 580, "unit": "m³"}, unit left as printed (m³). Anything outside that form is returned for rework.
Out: {"value": 35.760, "unit": "m³"}
